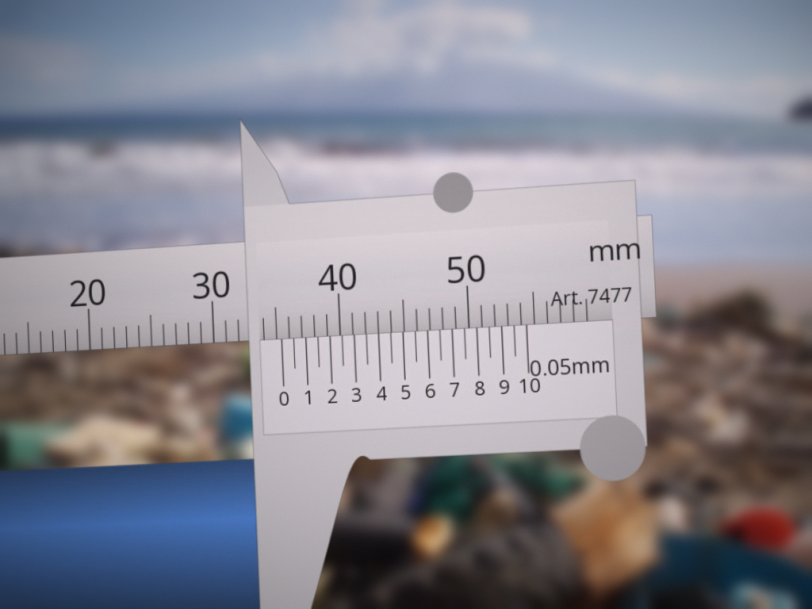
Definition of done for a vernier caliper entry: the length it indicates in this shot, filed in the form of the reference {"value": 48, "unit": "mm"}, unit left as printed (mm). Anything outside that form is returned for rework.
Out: {"value": 35.4, "unit": "mm"}
